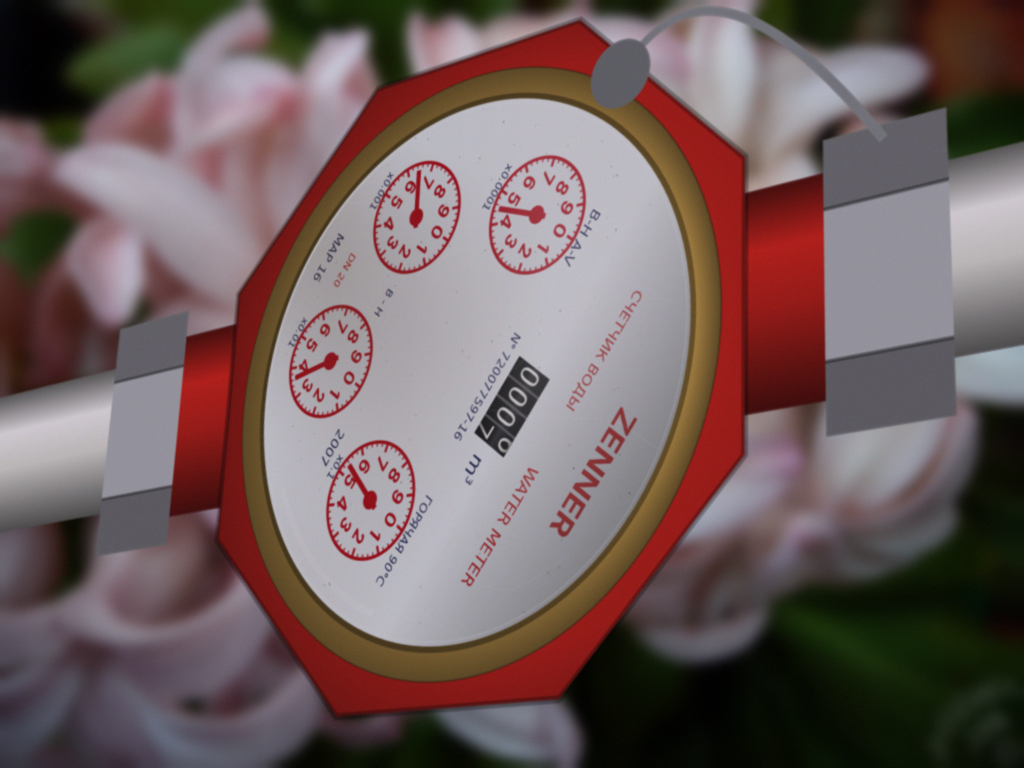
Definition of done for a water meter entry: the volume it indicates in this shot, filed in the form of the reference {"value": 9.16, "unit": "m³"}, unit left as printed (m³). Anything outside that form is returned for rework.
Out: {"value": 6.5364, "unit": "m³"}
